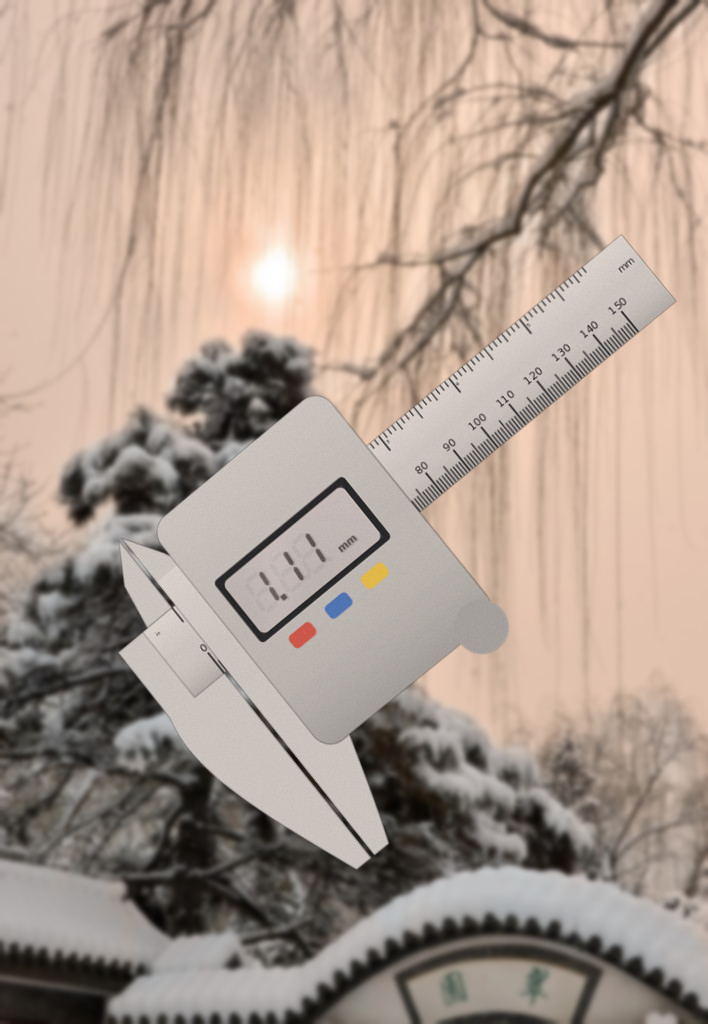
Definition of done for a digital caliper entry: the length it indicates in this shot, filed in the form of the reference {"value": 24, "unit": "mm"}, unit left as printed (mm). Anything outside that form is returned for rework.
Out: {"value": 1.11, "unit": "mm"}
